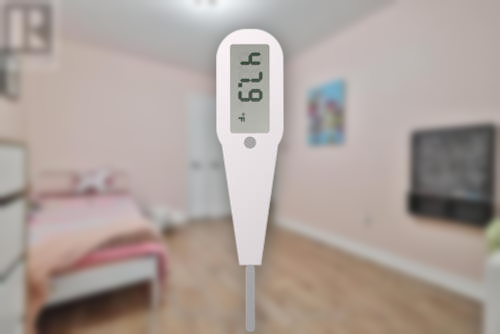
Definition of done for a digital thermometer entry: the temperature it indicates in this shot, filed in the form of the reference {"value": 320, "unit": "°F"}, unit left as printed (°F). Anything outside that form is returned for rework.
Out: {"value": 47.9, "unit": "°F"}
